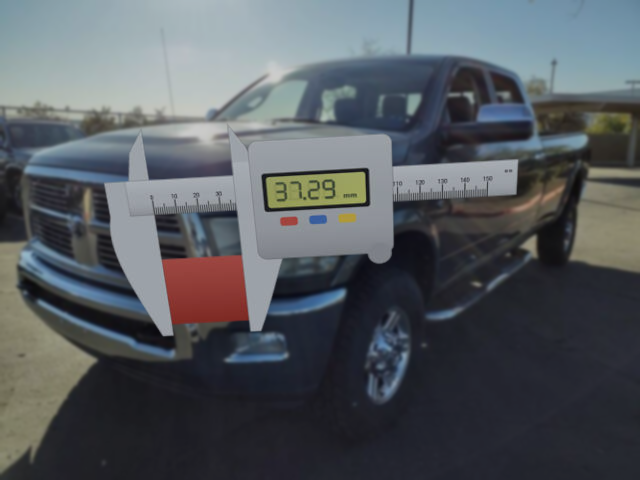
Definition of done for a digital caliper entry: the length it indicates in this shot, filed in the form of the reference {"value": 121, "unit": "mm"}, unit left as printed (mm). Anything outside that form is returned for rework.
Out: {"value": 37.29, "unit": "mm"}
